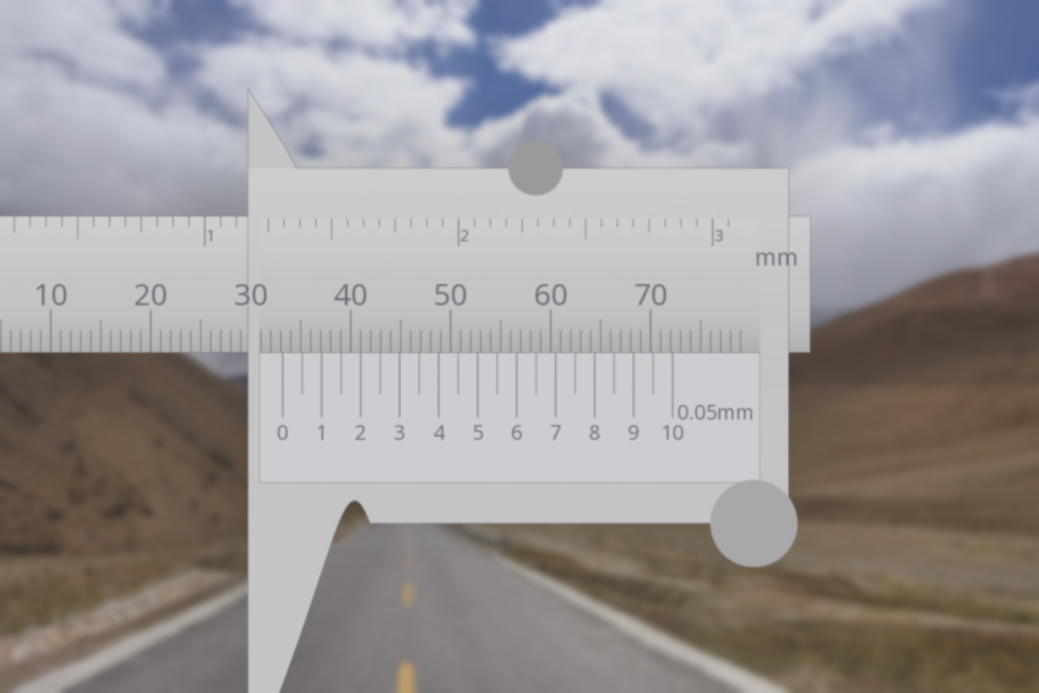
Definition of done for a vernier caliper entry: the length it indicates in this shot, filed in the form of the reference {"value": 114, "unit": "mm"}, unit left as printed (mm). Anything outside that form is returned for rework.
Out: {"value": 33.2, "unit": "mm"}
